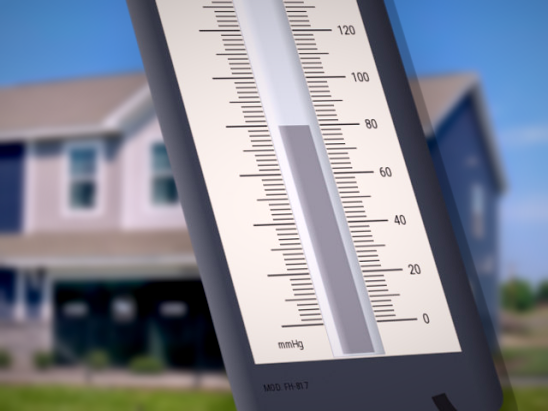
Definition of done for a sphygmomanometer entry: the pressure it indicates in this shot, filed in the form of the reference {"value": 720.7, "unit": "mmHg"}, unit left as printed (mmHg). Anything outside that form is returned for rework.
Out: {"value": 80, "unit": "mmHg"}
